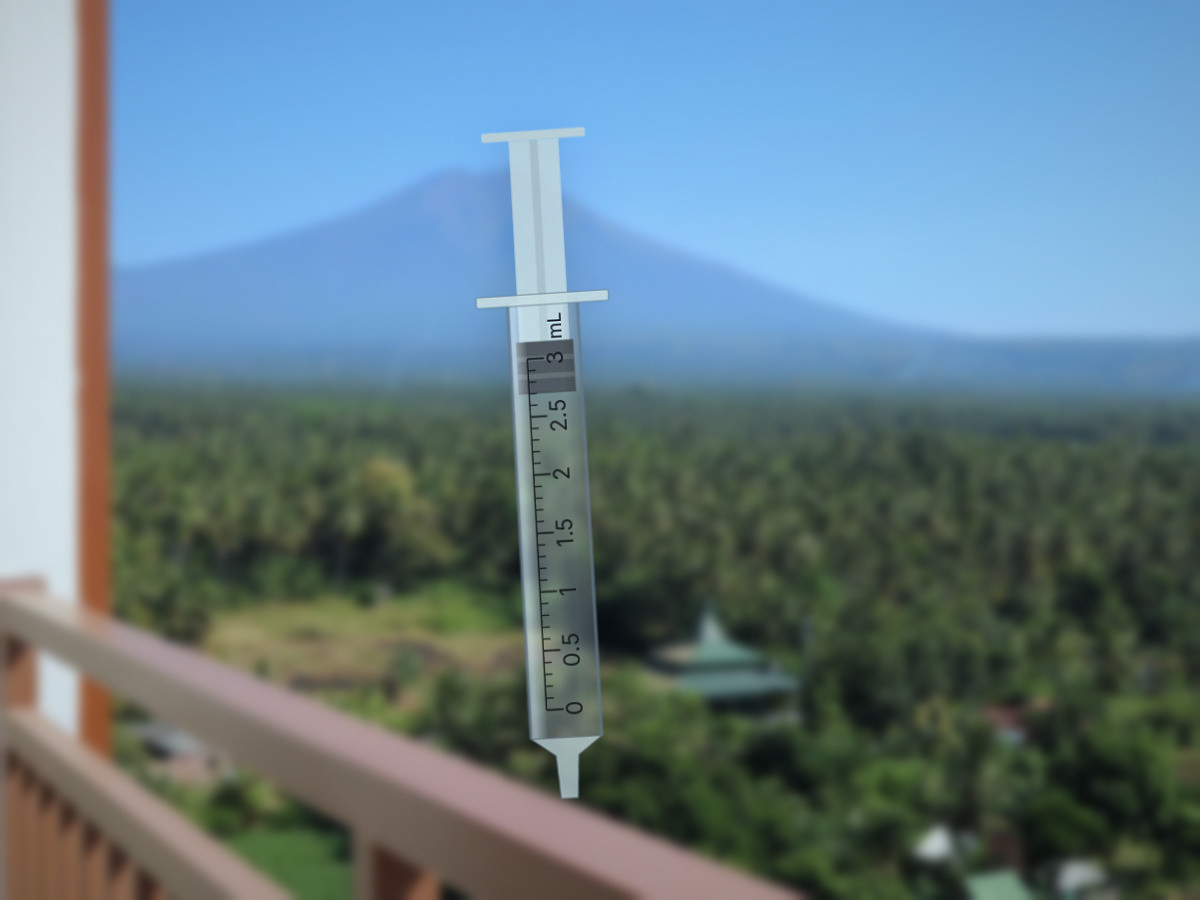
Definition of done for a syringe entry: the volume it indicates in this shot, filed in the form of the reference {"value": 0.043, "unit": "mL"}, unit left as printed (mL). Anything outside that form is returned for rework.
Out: {"value": 2.7, "unit": "mL"}
